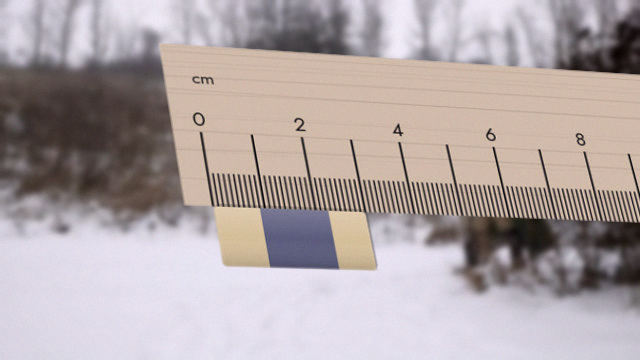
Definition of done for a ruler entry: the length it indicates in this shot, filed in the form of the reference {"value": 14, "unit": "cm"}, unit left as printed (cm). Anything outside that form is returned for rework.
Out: {"value": 3, "unit": "cm"}
